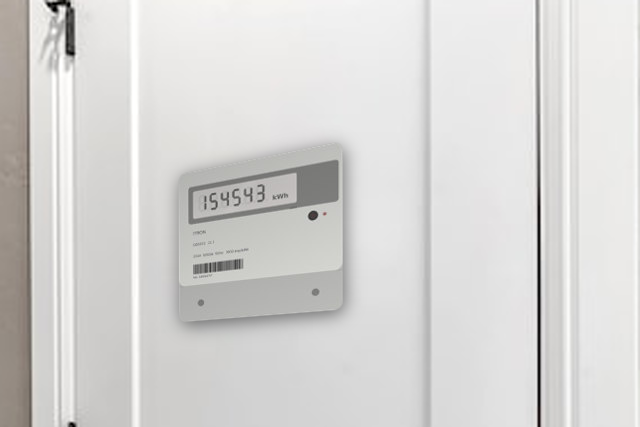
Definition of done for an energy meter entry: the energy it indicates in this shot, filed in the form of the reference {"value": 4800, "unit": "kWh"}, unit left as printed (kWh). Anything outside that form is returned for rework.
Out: {"value": 154543, "unit": "kWh"}
